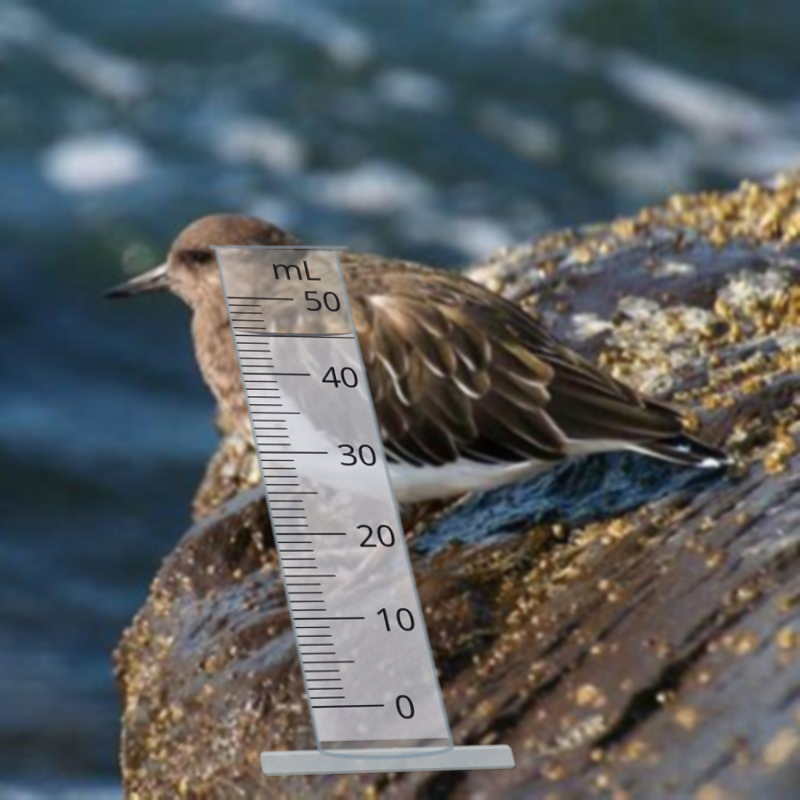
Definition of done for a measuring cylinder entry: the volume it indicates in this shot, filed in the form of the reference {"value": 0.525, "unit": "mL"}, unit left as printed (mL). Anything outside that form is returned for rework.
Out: {"value": 45, "unit": "mL"}
